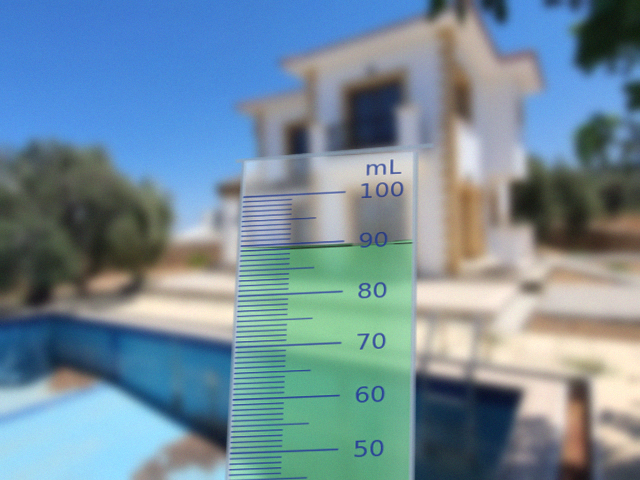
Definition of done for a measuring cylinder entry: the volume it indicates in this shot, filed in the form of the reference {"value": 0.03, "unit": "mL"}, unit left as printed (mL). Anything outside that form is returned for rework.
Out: {"value": 89, "unit": "mL"}
